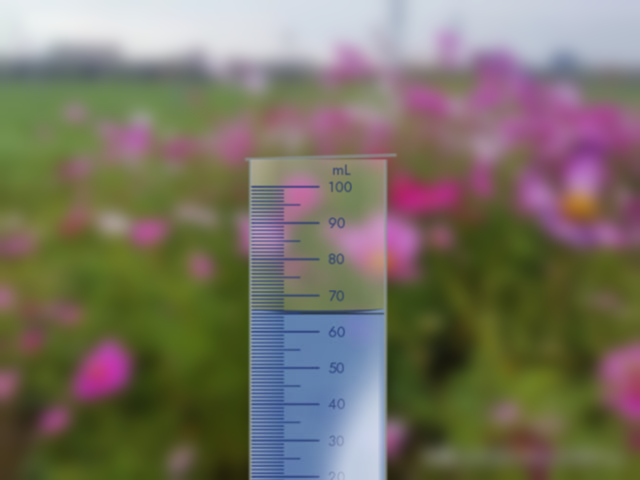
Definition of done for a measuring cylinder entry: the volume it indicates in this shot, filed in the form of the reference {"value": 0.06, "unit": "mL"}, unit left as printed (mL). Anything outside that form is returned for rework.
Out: {"value": 65, "unit": "mL"}
